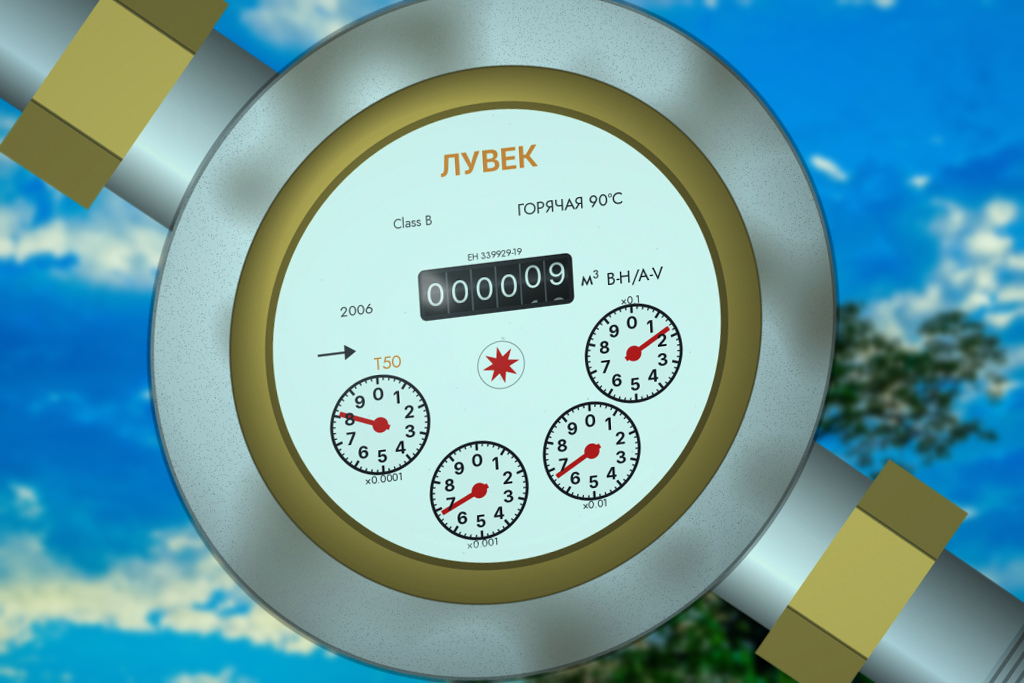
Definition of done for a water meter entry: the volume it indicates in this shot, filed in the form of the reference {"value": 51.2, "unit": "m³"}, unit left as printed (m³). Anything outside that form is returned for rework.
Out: {"value": 9.1668, "unit": "m³"}
